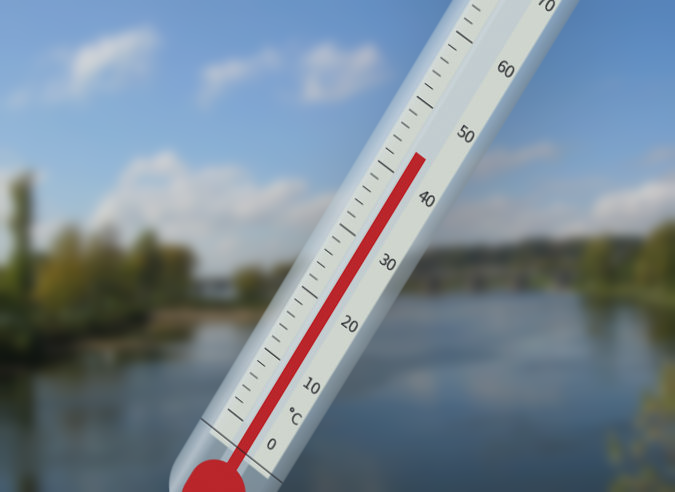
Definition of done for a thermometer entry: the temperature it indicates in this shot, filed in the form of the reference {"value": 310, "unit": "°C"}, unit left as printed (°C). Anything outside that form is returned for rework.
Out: {"value": 44, "unit": "°C"}
